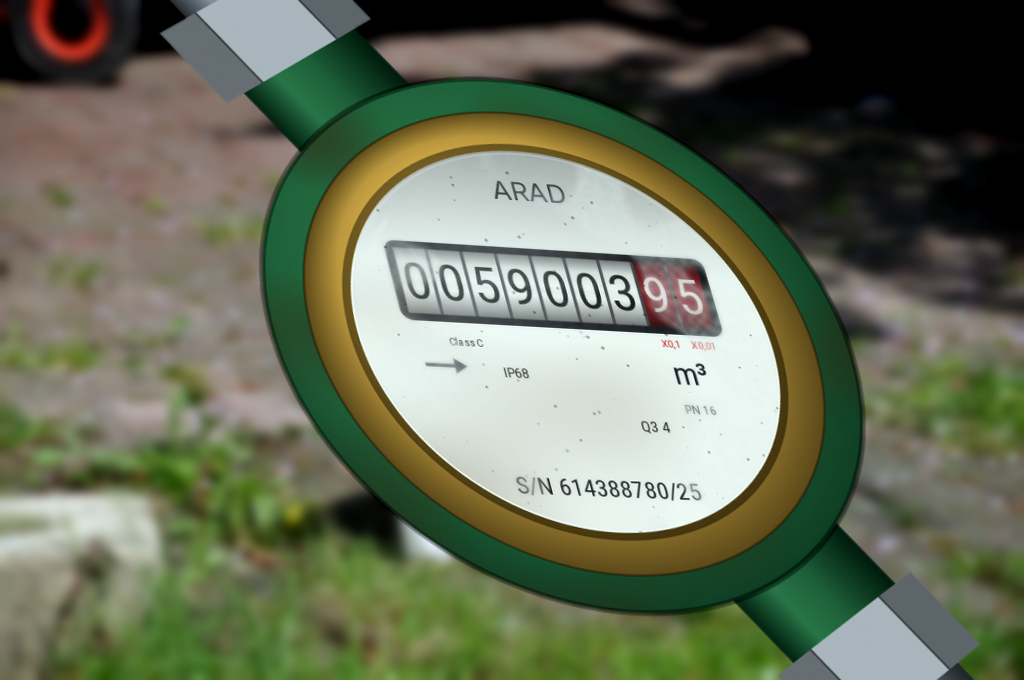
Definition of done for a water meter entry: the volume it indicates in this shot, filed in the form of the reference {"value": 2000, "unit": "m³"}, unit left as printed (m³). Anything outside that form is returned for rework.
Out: {"value": 59003.95, "unit": "m³"}
